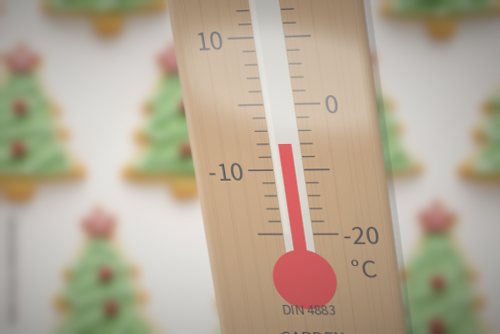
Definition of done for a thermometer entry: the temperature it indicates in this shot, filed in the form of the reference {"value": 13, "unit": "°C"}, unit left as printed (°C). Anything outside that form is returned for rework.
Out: {"value": -6, "unit": "°C"}
